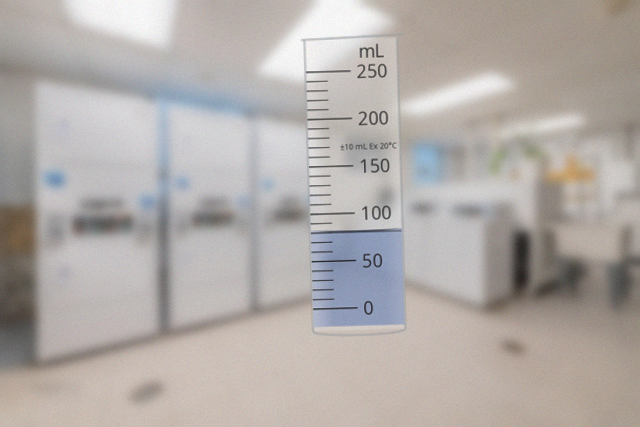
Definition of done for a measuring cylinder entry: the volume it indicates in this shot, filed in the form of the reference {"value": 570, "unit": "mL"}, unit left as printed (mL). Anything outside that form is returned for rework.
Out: {"value": 80, "unit": "mL"}
